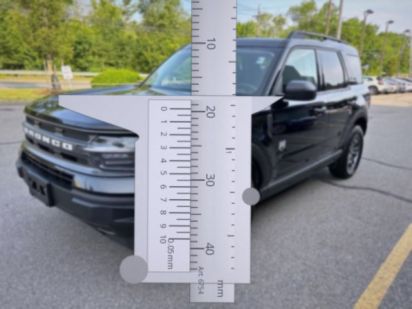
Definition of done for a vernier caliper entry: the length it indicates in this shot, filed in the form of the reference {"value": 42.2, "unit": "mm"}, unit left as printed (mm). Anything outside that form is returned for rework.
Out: {"value": 19.6, "unit": "mm"}
